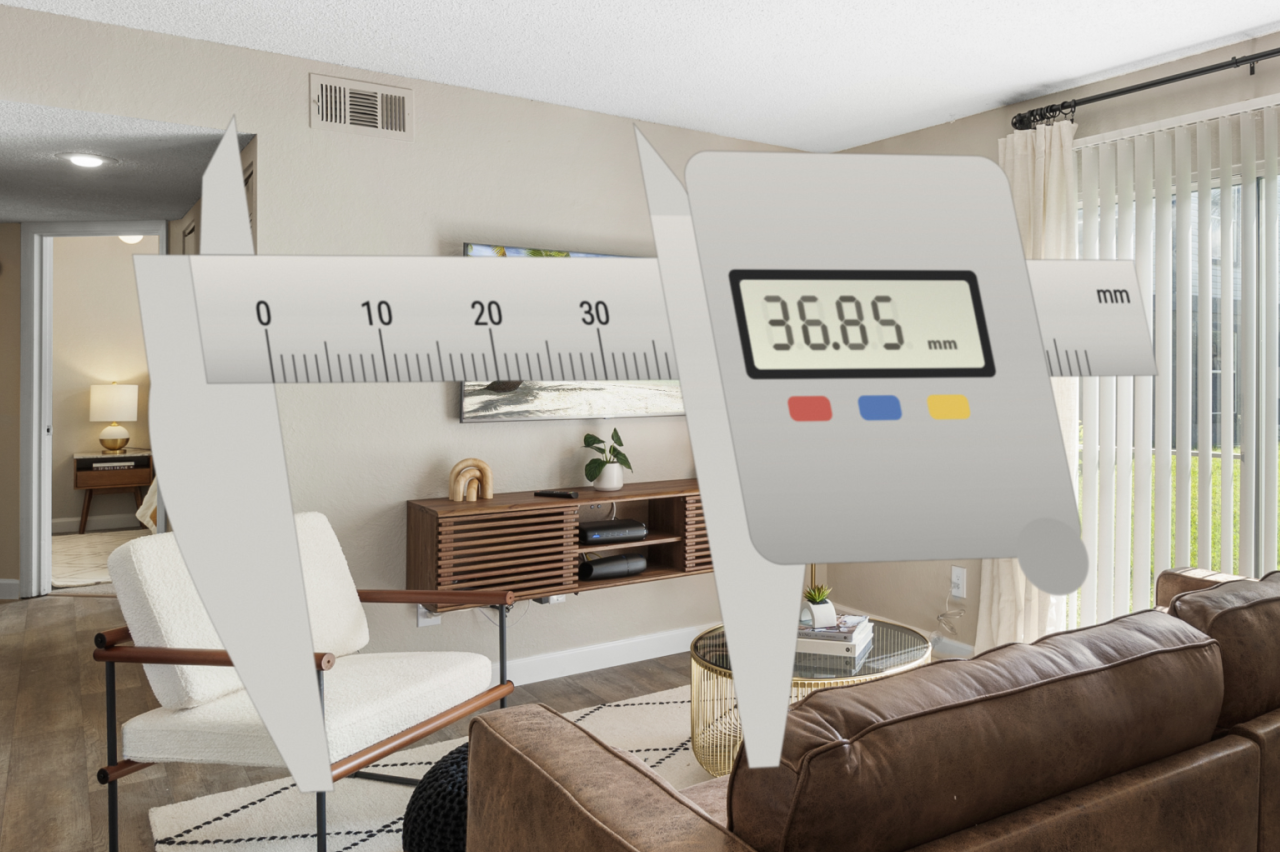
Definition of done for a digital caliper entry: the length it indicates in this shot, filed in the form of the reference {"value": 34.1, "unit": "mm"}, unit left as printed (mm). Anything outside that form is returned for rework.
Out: {"value": 36.85, "unit": "mm"}
